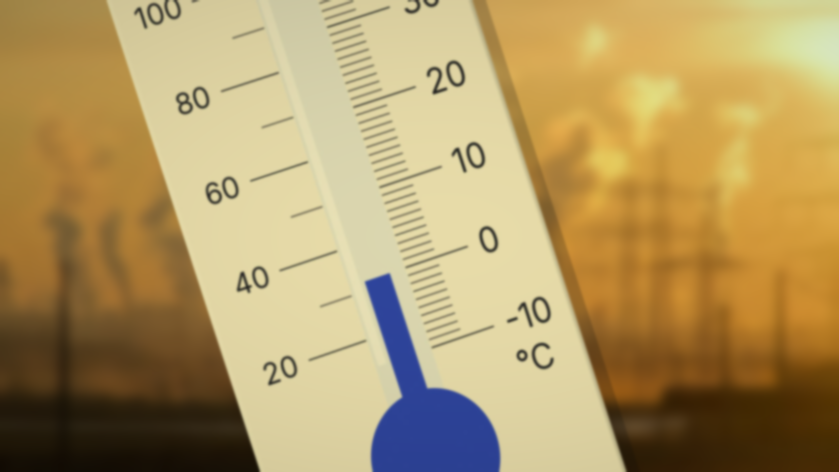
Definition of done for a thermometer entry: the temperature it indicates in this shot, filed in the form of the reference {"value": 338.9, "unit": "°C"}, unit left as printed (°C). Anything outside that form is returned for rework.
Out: {"value": 0, "unit": "°C"}
